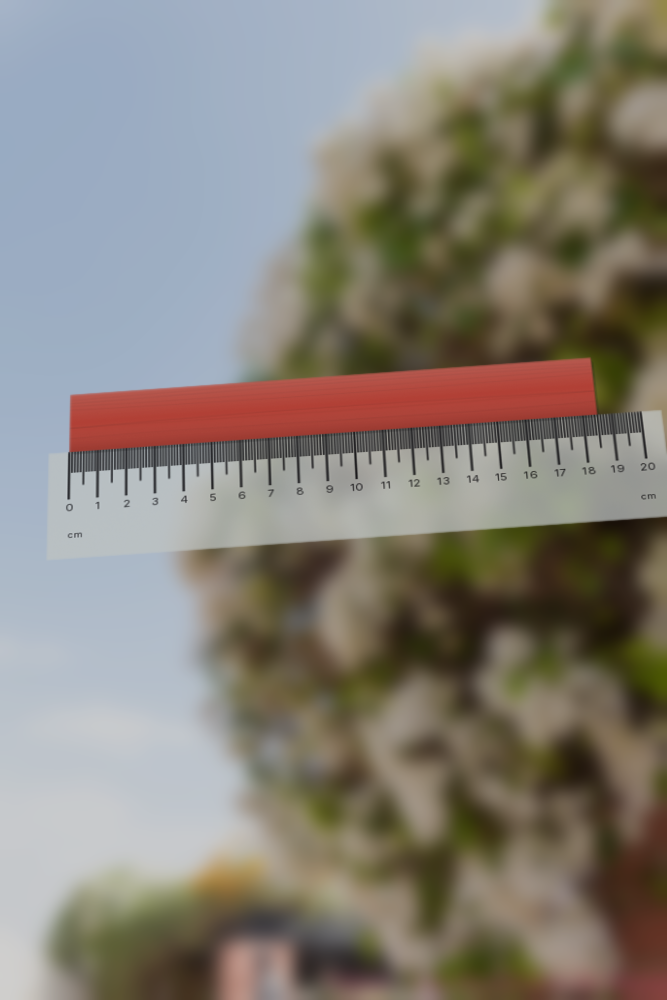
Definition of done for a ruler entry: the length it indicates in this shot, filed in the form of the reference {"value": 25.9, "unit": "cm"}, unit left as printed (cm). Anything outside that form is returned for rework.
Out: {"value": 18.5, "unit": "cm"}
